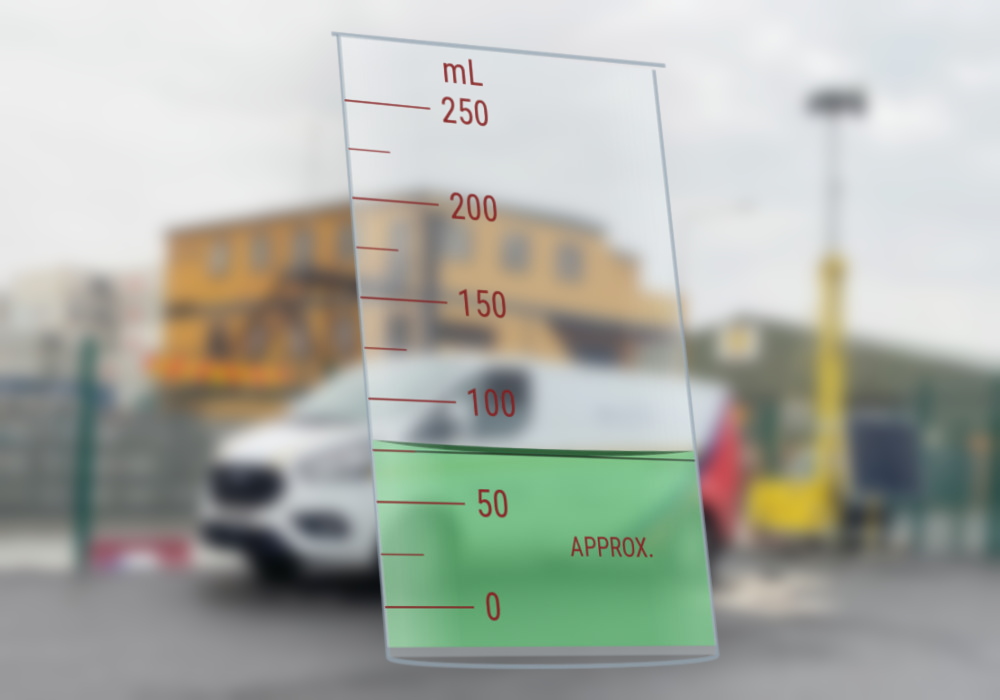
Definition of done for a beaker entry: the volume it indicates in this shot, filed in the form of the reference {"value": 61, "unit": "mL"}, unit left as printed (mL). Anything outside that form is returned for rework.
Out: {"value": 75, "unit": "mL"}
